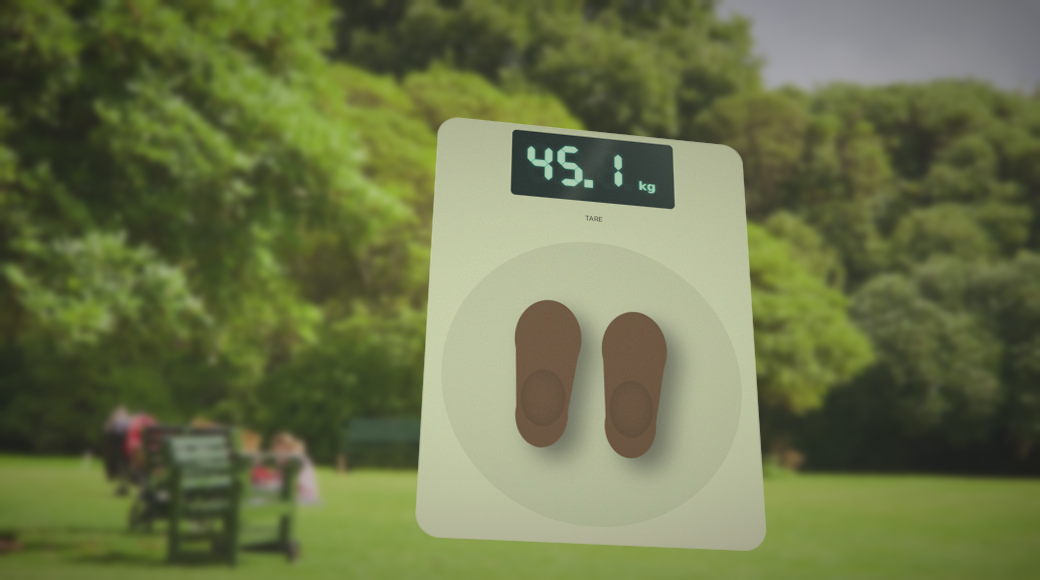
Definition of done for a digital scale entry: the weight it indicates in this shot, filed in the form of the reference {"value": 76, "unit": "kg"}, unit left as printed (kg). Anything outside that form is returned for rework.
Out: {"value": 45.1, "unit": "kg"}
